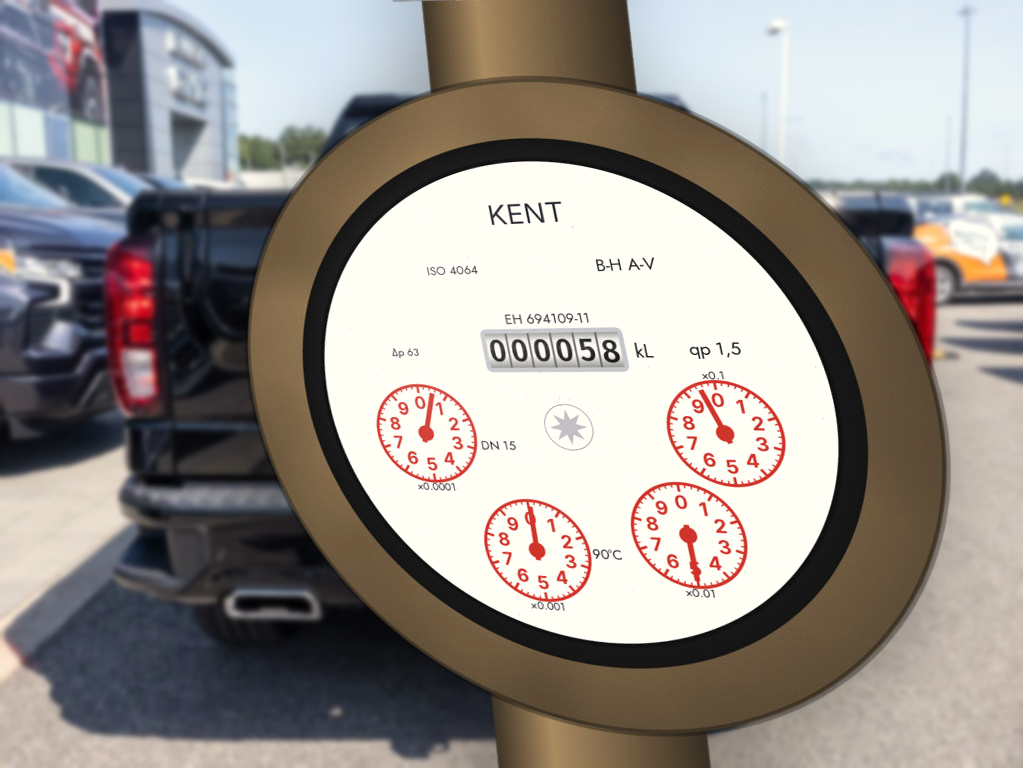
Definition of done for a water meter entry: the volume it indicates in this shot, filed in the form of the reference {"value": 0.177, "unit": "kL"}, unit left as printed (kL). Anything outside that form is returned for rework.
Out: {"value": 57.9500, "unit": "kL"}
